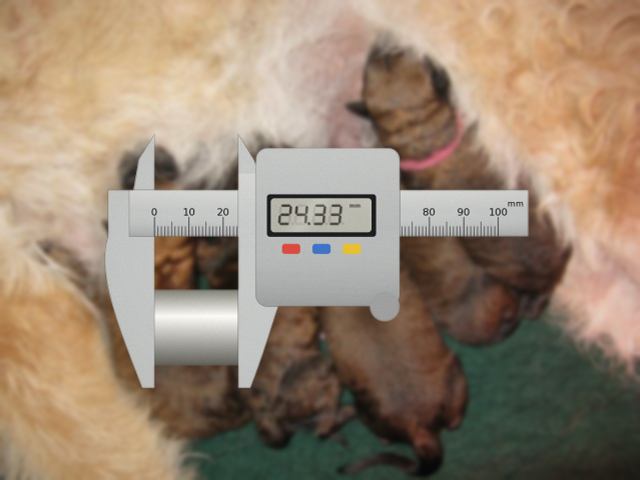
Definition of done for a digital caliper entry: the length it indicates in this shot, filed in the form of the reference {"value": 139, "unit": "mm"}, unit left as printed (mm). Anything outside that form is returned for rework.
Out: {"value": 24.33, "unit": "mm"}
